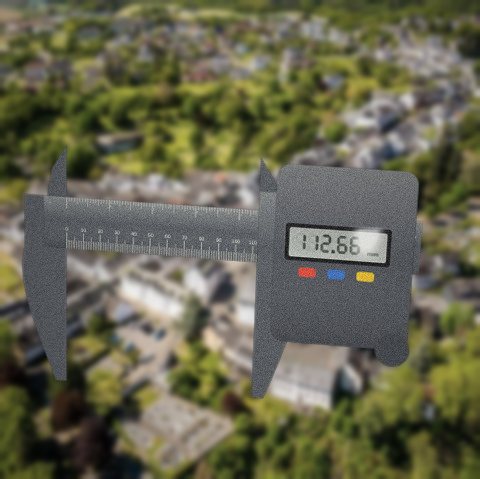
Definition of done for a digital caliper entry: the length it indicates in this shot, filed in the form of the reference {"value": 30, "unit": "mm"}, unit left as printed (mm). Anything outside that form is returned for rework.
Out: {"value": 112.66, "unit": "mm"}
